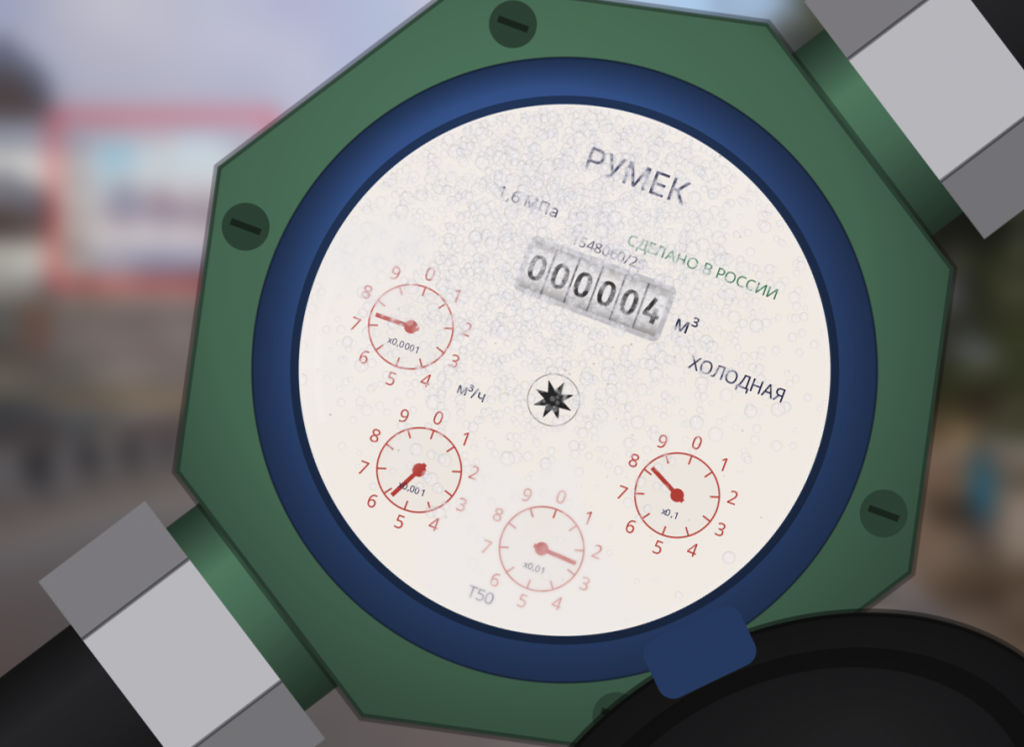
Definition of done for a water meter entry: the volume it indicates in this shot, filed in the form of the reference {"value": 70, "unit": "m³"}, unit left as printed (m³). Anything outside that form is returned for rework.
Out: {"value": 4.8257, "unit": "m³"}
